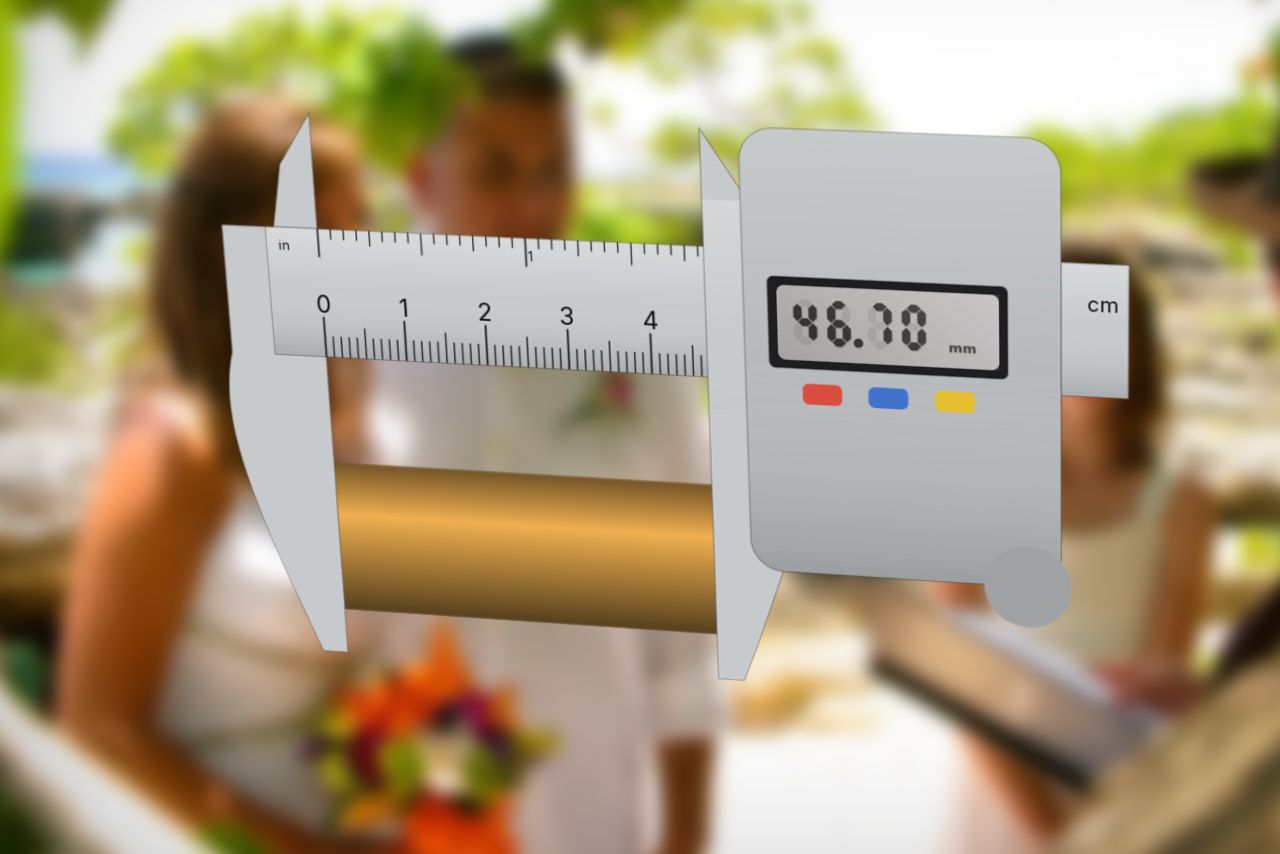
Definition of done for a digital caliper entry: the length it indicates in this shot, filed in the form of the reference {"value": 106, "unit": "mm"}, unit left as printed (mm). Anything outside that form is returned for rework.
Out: {"value": 46.70, "unit": "mm"}
